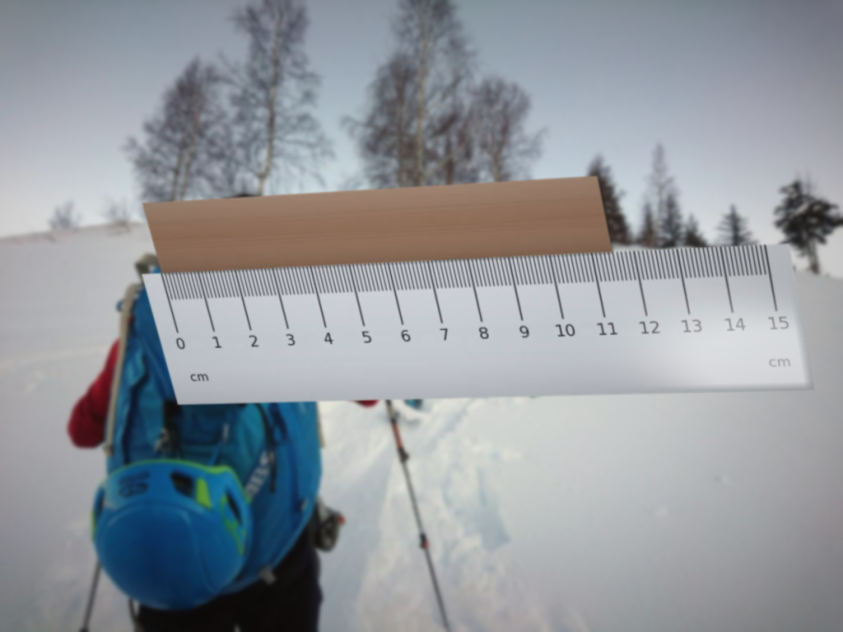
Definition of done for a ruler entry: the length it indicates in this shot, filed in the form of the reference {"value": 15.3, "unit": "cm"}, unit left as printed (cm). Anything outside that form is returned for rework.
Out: {"value": 11.5, "unit": "cm"}
